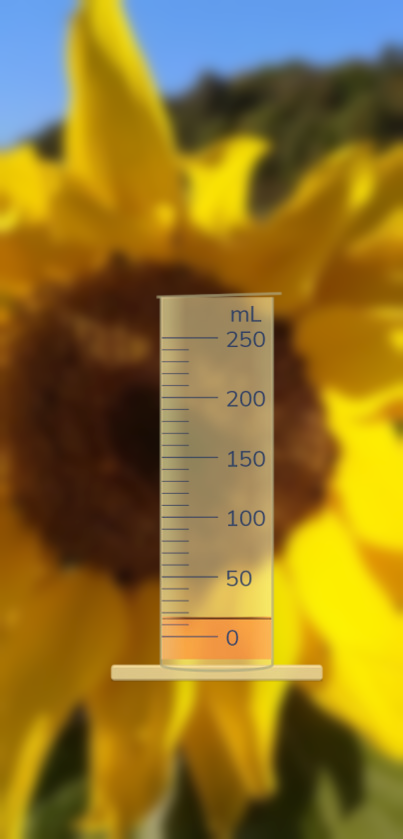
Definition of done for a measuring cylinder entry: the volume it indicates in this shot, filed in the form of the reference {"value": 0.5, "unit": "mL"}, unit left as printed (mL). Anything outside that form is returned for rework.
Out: {"value": 15, "unit": "mL"}
